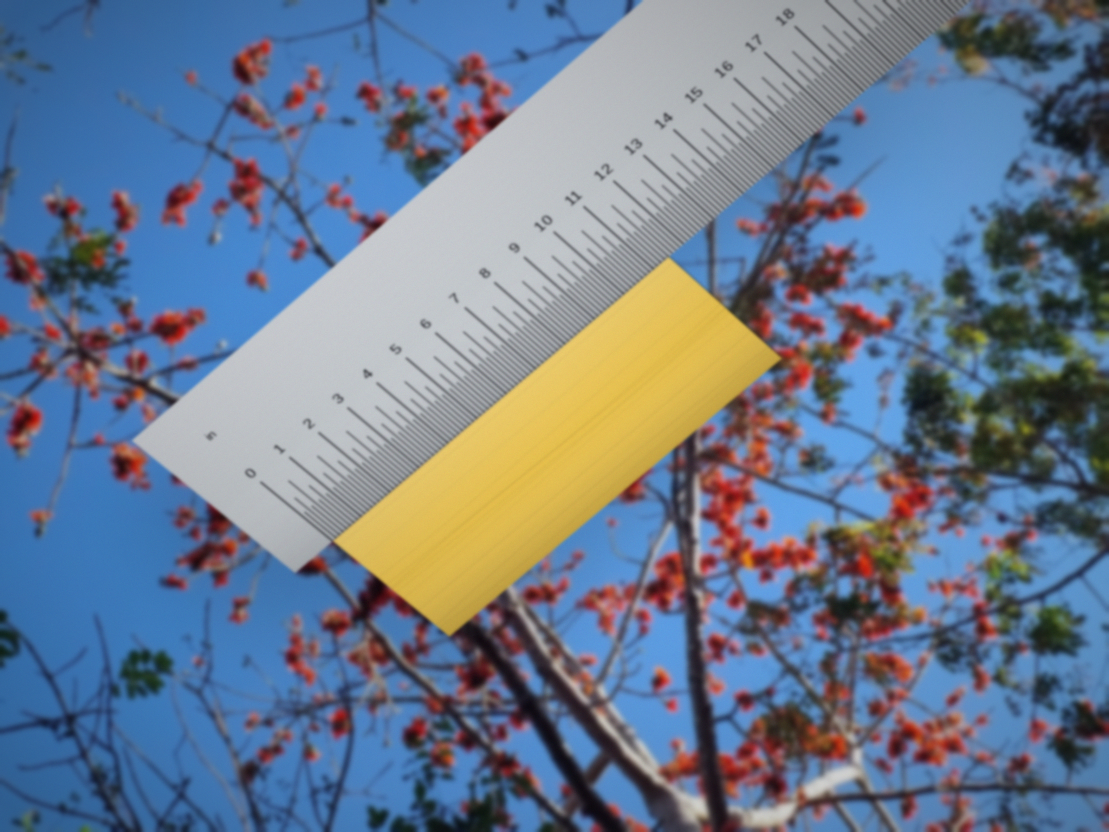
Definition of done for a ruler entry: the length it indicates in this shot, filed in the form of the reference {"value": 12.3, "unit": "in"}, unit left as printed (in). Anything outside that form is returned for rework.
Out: {"value": 11.5, "unit": "in"}
